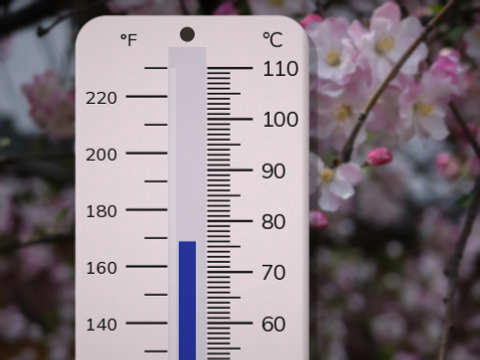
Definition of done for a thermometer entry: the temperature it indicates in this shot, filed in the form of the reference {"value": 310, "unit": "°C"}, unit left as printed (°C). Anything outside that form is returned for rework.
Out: {"value": 76, "unit": "°C"}
